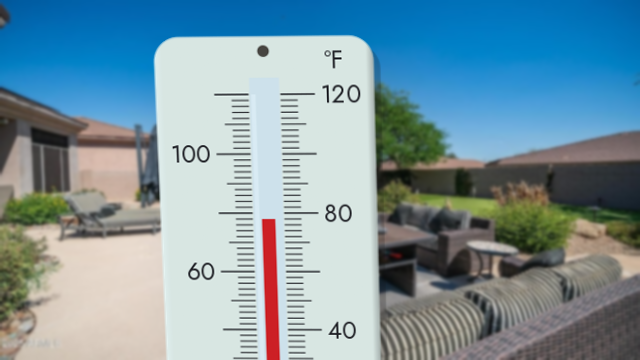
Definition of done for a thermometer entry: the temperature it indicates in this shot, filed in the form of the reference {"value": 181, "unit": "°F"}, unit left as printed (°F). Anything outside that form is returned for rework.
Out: {"value": 78, "unit": "°F"}
